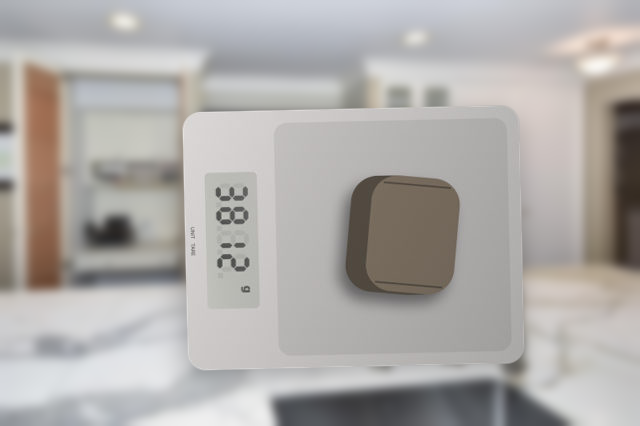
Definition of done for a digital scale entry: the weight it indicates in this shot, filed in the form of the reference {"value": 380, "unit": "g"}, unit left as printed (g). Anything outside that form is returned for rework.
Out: {"value": 3812, "unit": "g"}
